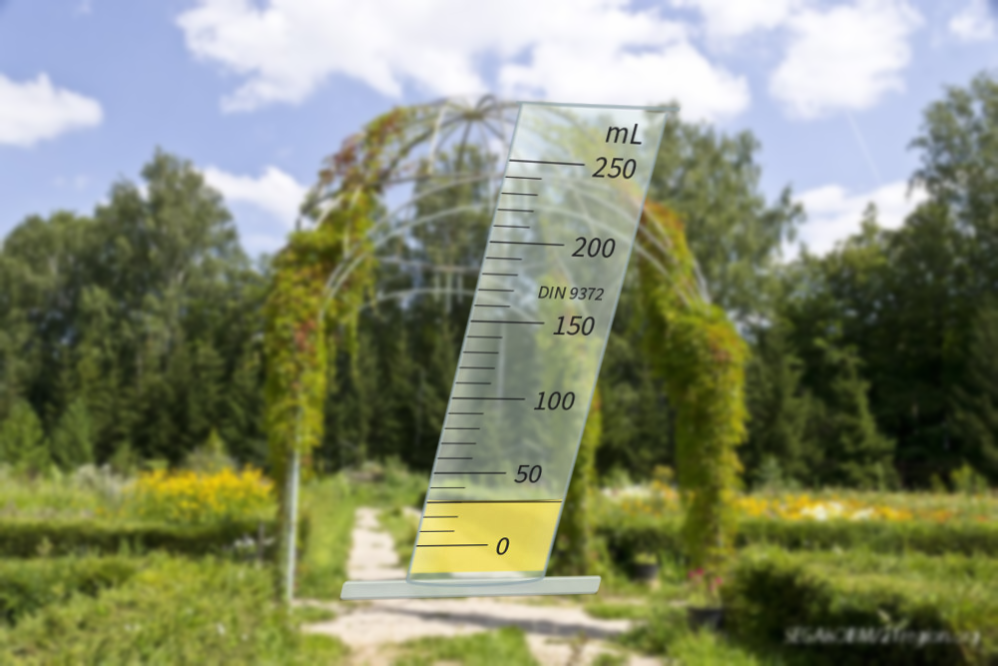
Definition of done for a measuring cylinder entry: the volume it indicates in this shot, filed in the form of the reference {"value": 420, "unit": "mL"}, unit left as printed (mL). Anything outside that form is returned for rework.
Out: {"value": 30, "unit": "mL"}
